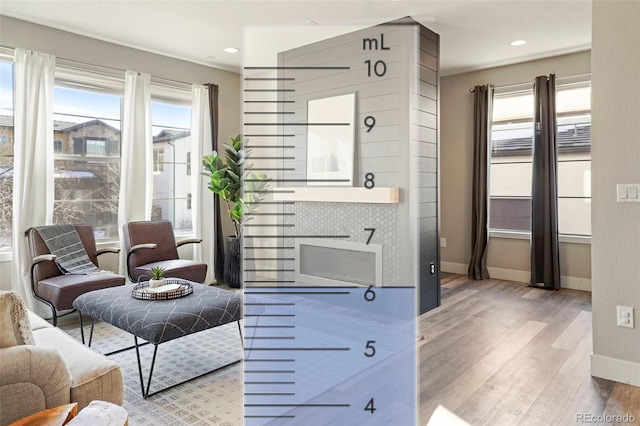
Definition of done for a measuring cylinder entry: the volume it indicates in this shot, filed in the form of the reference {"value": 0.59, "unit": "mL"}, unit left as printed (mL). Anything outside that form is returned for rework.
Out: {"value": 6.1, "unit": "mL"}
